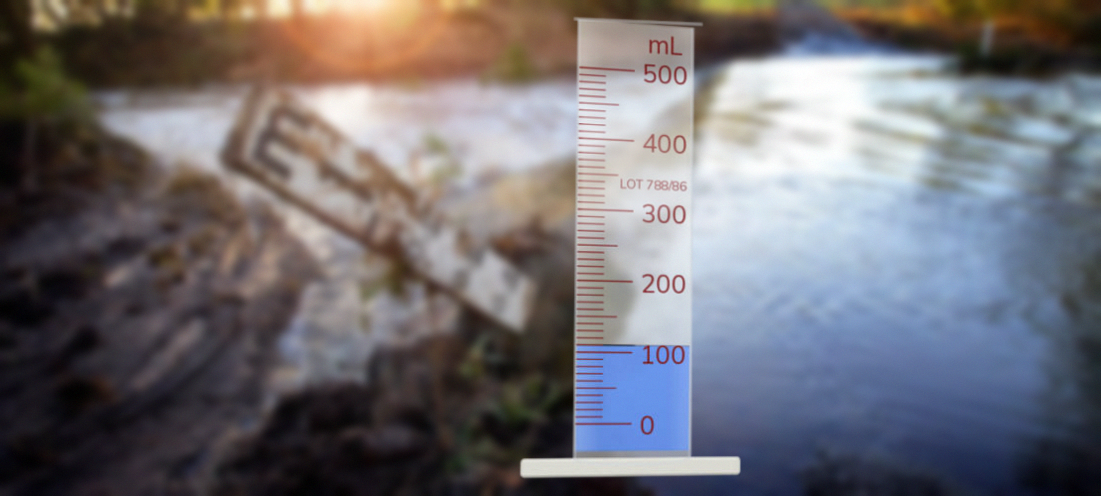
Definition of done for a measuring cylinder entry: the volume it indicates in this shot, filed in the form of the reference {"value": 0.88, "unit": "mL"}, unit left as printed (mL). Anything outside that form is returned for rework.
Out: {"value": 110, "unit": "mL"}
